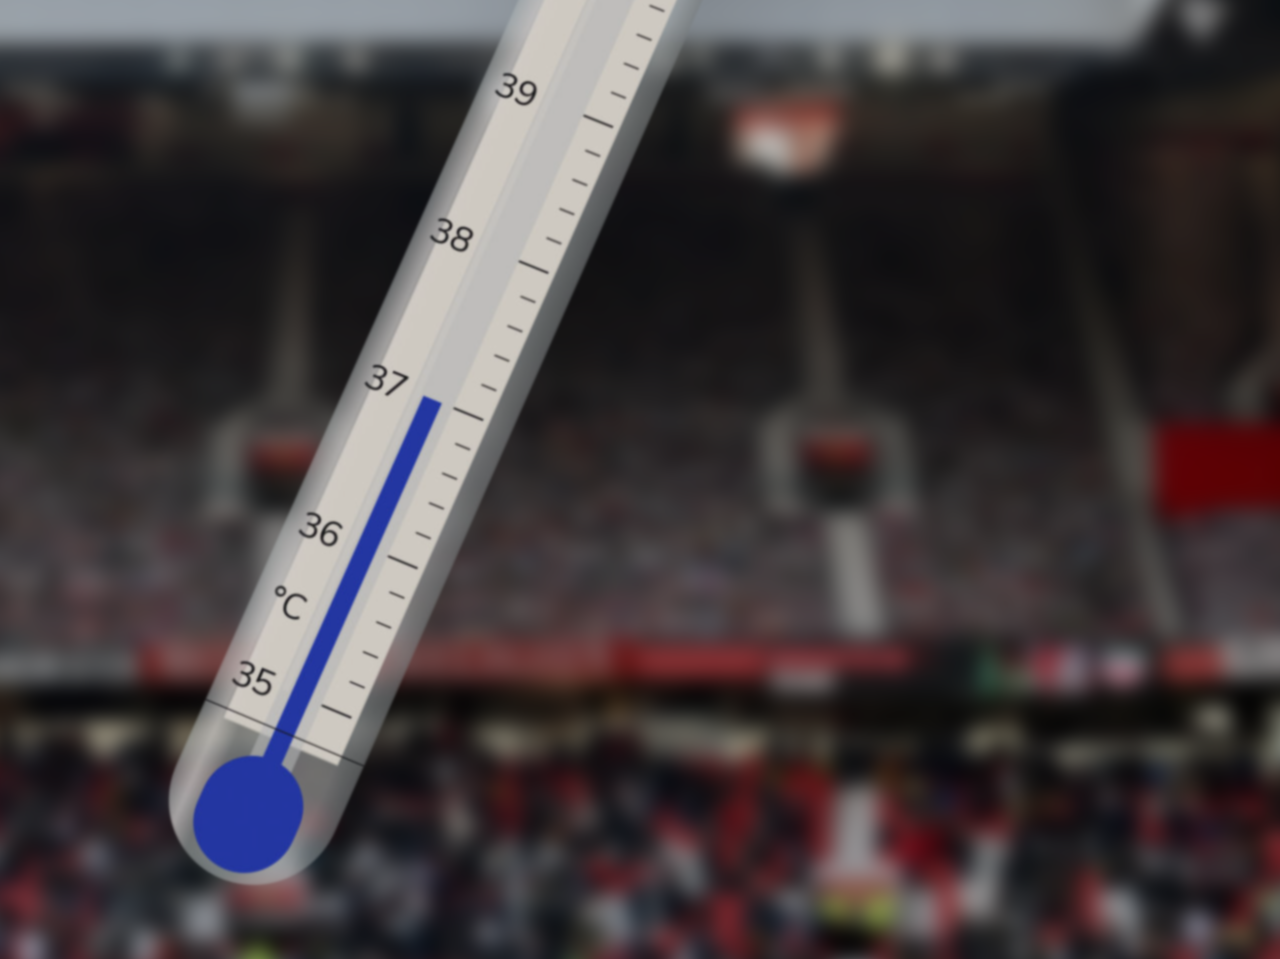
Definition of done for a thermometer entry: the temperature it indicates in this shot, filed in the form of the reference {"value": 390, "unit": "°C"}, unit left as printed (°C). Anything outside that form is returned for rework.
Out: {"value": 37, "unit": "°C"}
